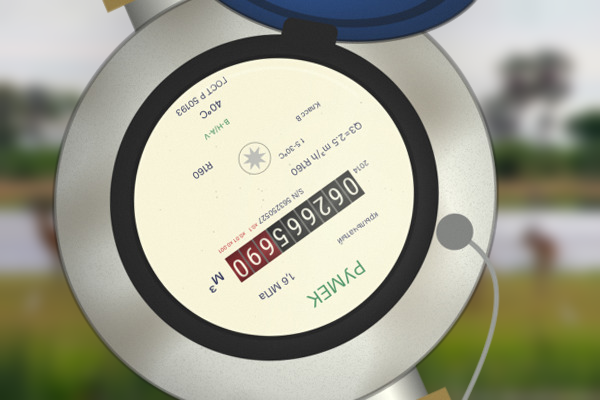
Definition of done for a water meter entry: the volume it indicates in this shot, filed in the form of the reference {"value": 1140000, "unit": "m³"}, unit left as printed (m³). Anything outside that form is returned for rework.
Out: {"value": 62665.690, "unit": "m³"}
